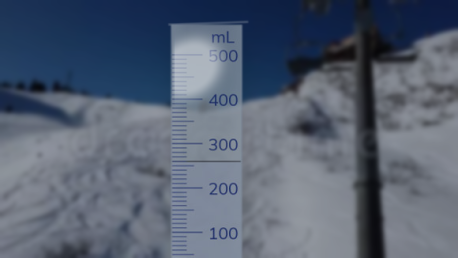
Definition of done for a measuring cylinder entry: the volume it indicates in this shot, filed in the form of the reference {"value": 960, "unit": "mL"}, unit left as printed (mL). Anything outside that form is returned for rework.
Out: {"value": 260, "unit": "mL"}
